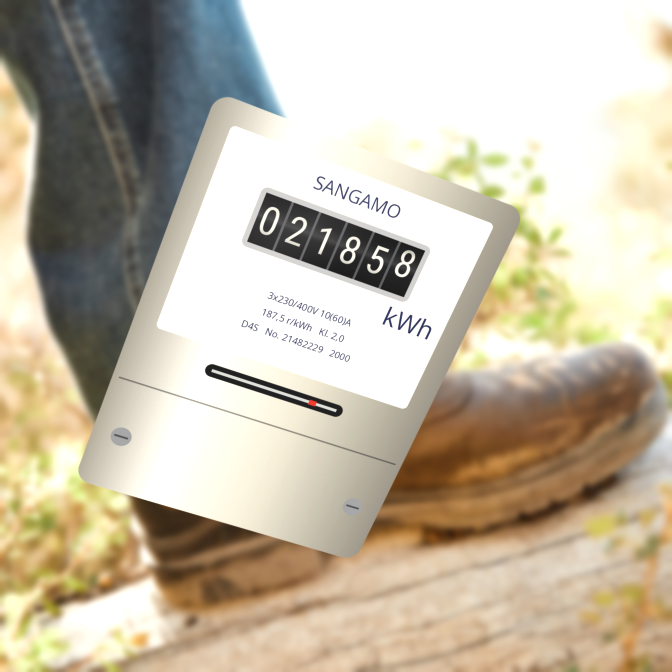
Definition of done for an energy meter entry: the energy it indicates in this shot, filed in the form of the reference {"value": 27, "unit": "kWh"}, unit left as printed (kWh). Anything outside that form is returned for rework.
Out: {"value": 21858, "unit": "kWh"}
